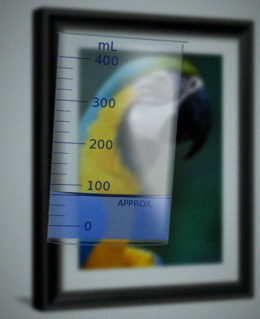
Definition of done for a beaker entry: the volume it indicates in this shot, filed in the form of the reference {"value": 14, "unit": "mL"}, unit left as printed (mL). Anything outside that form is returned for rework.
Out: {"value": 75, "unit": "mL"}
